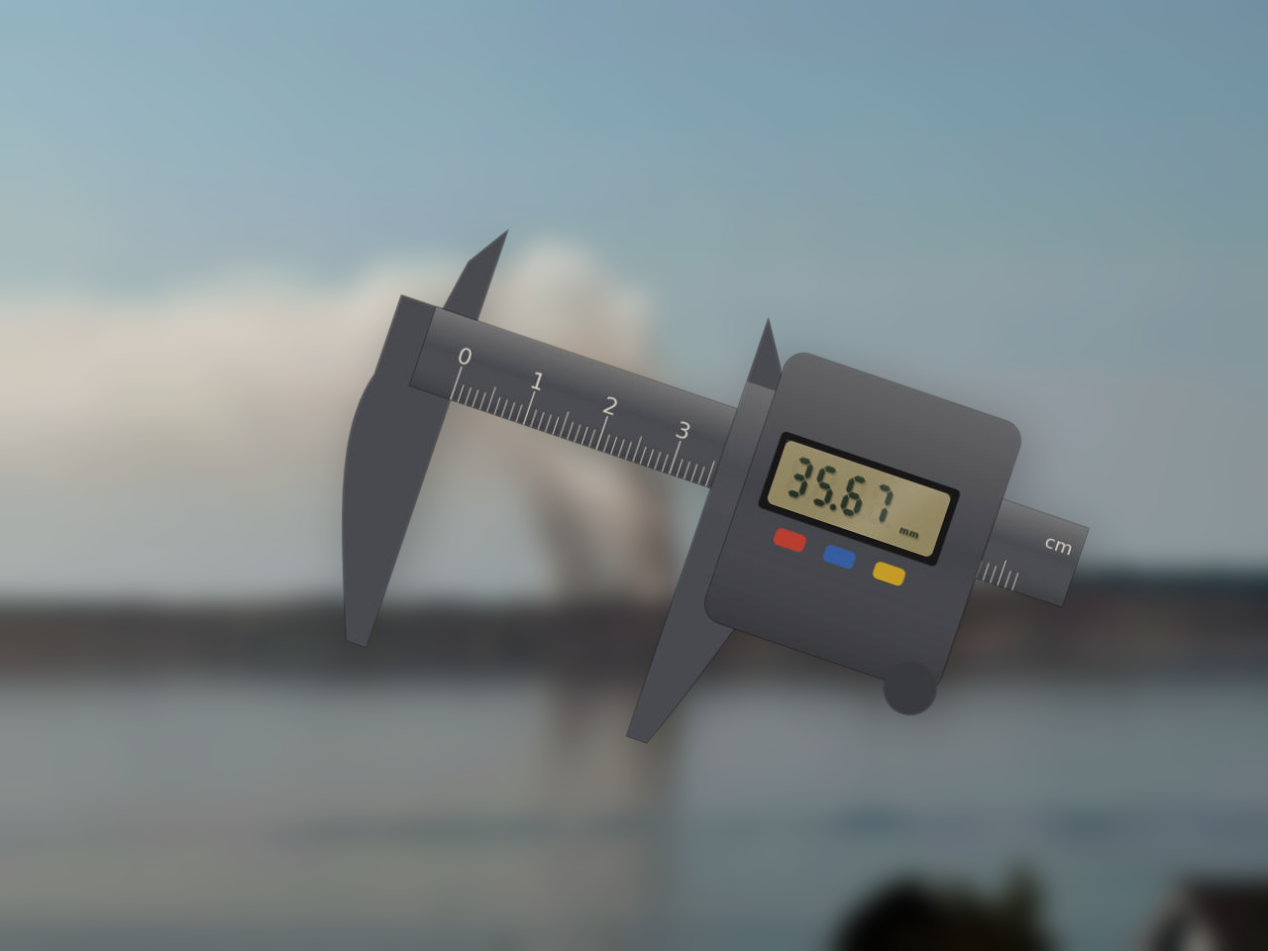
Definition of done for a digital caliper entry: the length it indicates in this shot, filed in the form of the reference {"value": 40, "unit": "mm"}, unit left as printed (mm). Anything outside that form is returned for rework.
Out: {"value": 35.67, "unit": "mm"}
